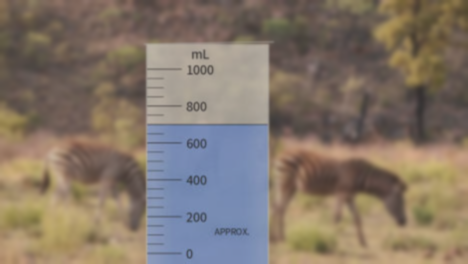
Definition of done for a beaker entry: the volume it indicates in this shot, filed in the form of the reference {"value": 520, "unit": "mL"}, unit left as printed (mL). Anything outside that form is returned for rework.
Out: {"value": 700, "unit": "mL"}
